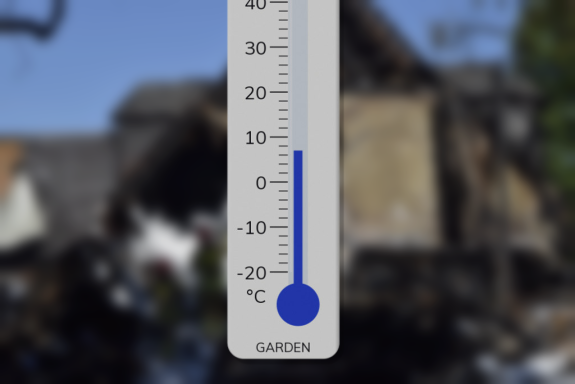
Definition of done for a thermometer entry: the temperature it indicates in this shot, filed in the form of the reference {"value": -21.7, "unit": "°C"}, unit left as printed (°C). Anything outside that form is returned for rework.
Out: {"value": 7, "unit": "°C"}
